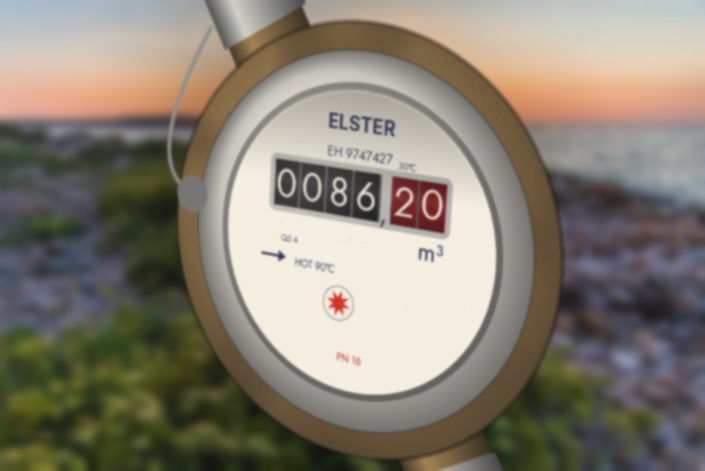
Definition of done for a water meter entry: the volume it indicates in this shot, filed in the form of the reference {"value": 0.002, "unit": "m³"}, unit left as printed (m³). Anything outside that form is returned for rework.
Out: {"value": 86.20, "unit": "m³"}
